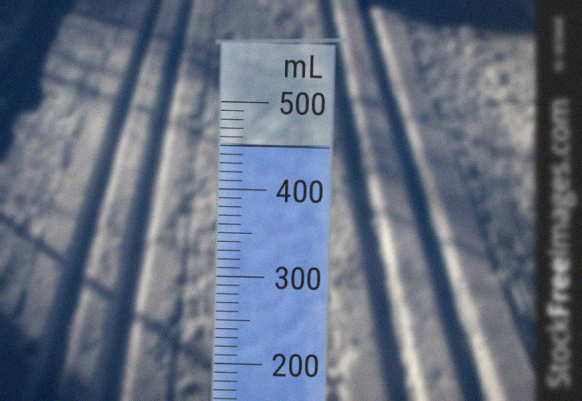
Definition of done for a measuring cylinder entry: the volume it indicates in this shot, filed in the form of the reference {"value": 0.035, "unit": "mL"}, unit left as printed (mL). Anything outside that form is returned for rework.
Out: {"value": 450, "unit": "mL"}
